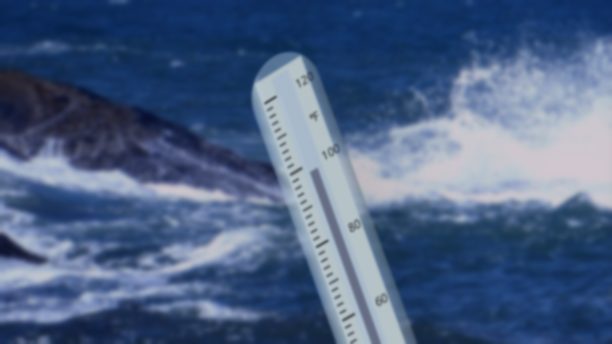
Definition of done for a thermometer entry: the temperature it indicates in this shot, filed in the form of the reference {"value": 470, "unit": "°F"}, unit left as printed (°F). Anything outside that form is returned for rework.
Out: {"value": 98, "unit": "°F"}
